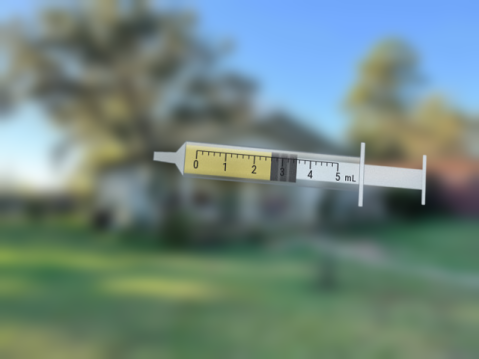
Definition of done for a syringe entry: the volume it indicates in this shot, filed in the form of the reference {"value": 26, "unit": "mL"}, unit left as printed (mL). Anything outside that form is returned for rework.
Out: {"value": 2.6, "unit": "mL"}
